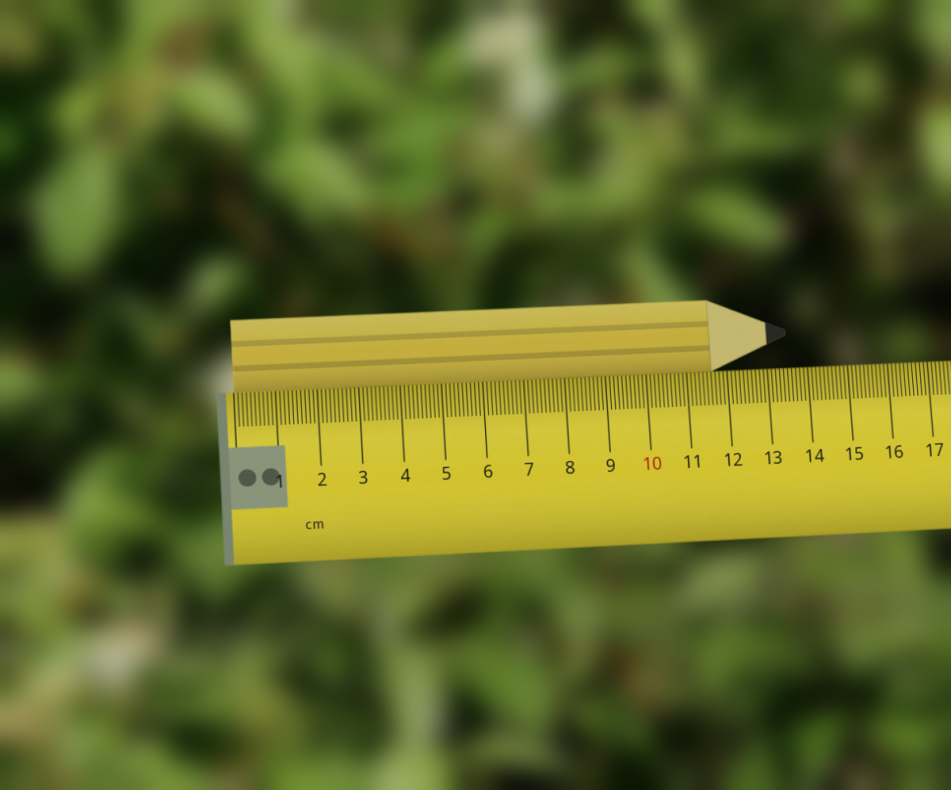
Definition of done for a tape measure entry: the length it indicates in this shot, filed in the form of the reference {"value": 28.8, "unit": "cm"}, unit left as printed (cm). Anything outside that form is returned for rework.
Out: {"value": 13.5, "unit": "cm"}
